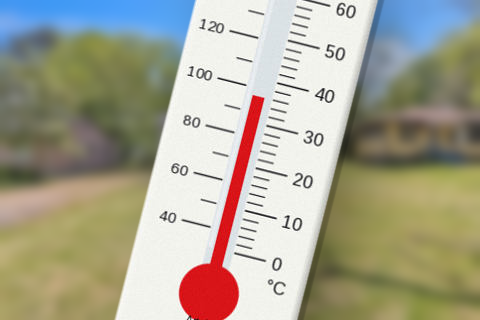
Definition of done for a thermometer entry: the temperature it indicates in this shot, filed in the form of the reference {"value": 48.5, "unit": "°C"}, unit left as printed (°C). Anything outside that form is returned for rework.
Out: {"value": 36, "unit": "°C"}
